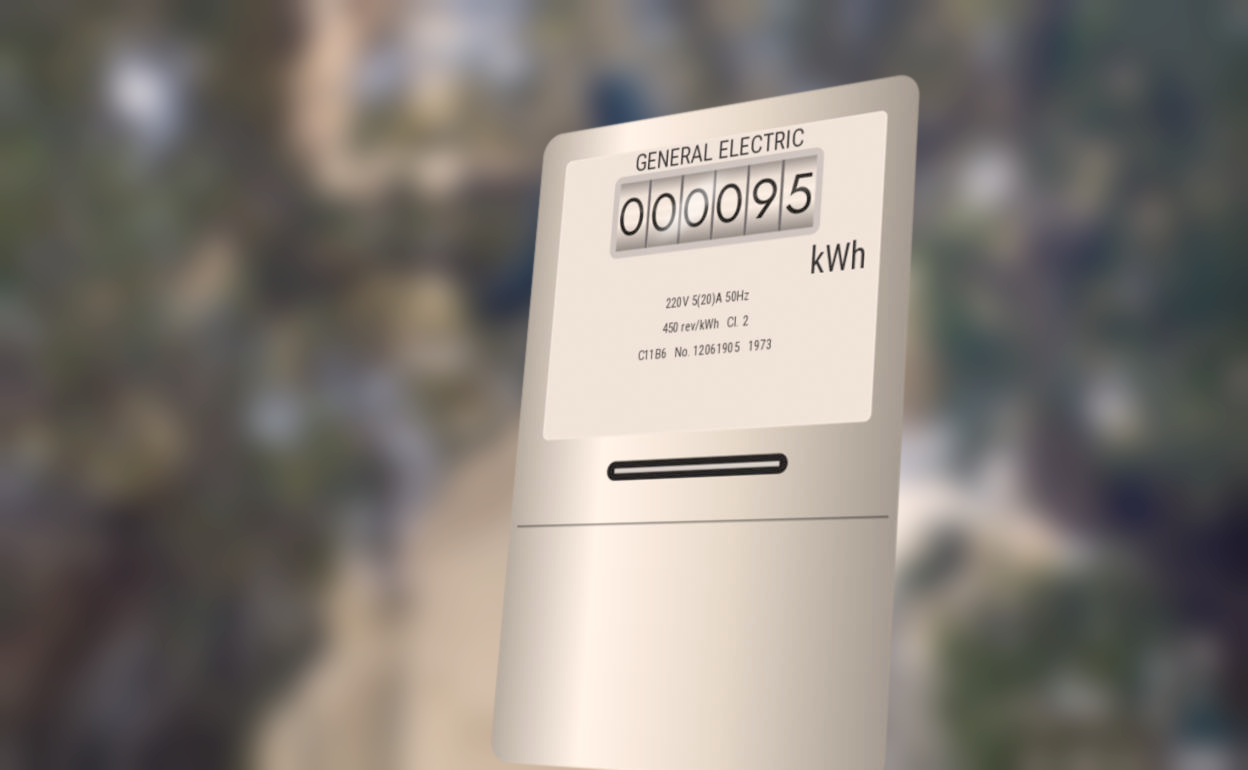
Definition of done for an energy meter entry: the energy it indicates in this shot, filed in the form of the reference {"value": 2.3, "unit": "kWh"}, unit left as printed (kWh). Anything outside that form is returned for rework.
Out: {"value": 95, "unit": "kWh"}
